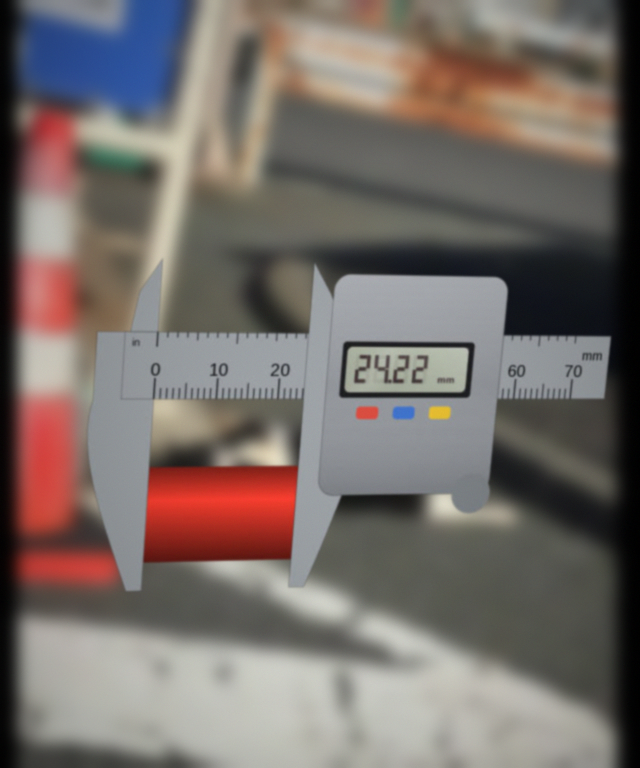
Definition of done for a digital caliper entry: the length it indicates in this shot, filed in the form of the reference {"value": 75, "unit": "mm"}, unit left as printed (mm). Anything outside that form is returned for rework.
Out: {"value": 24.22, "unit": "mm"}
